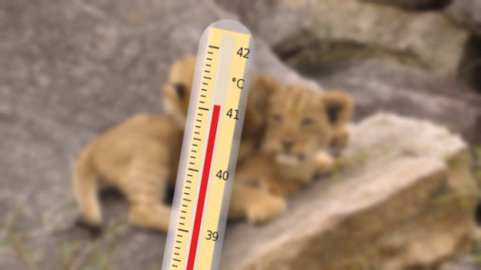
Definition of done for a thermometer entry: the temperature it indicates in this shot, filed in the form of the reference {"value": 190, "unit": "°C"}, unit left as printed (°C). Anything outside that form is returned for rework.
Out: {"value": 41.1, "unit": "°C"}
